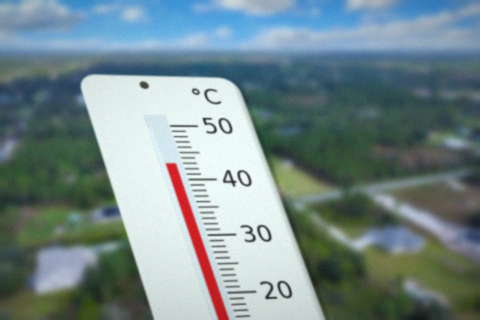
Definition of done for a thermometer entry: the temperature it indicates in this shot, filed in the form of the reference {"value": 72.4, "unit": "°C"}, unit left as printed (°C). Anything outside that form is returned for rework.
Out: {"value": 43, "unit": "°C"}
